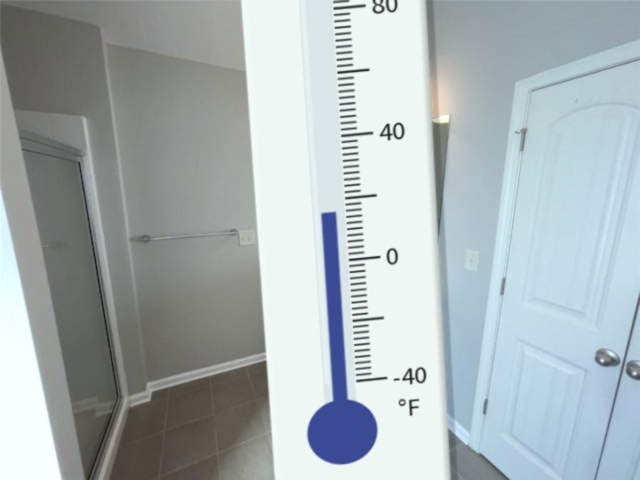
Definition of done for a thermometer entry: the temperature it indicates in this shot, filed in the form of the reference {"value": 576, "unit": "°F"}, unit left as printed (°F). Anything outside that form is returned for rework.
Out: {"value": 16, "unit": "°F"}
